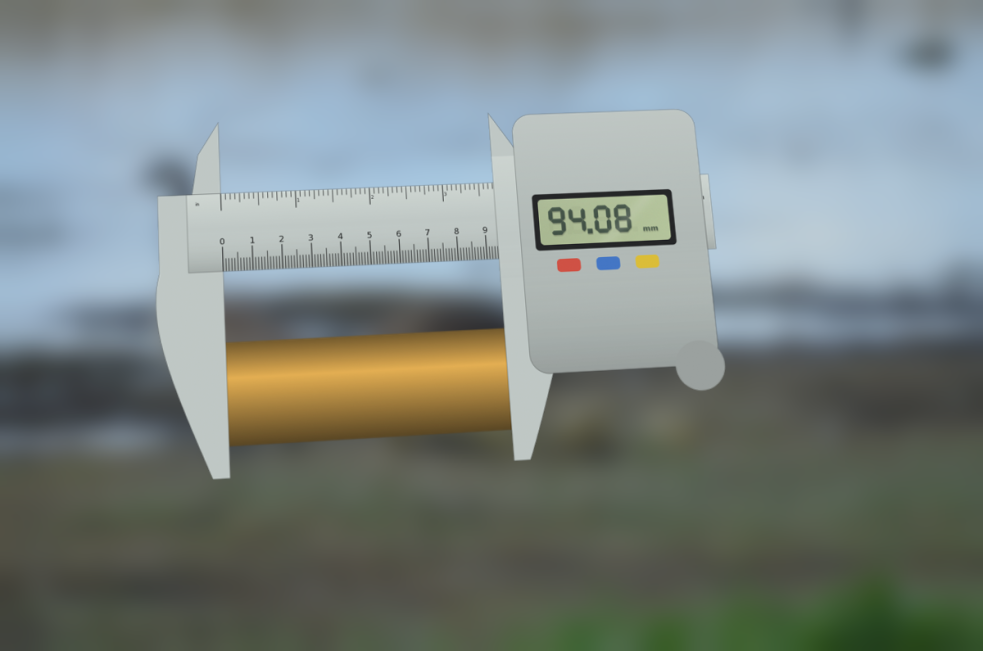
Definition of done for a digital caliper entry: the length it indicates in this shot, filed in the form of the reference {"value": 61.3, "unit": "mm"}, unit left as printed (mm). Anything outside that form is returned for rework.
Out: {"value": 94.08, "unit": "mm"}
